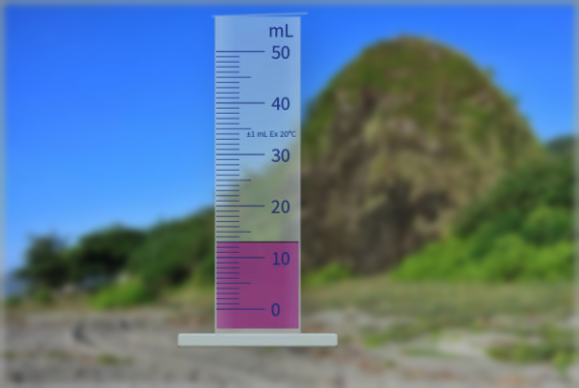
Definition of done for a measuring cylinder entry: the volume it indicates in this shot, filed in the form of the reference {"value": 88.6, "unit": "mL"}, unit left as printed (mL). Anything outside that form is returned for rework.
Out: {"value": 13, "unit": "mL"}
